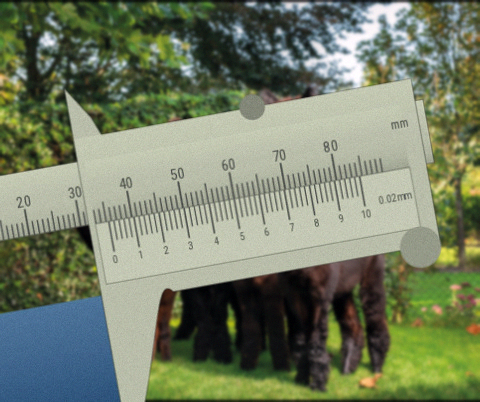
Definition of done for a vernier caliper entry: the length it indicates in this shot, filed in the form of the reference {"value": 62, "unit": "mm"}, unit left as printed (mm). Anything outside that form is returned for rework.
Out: {"value": 35.5, "unit": "mm"}
